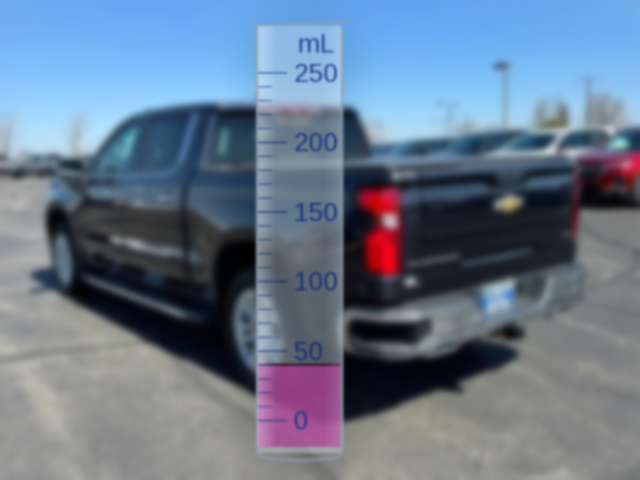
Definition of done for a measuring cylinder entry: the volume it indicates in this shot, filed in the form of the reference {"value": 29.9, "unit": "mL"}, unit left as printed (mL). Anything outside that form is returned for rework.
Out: {"value": 40, "unit": "mL"}
